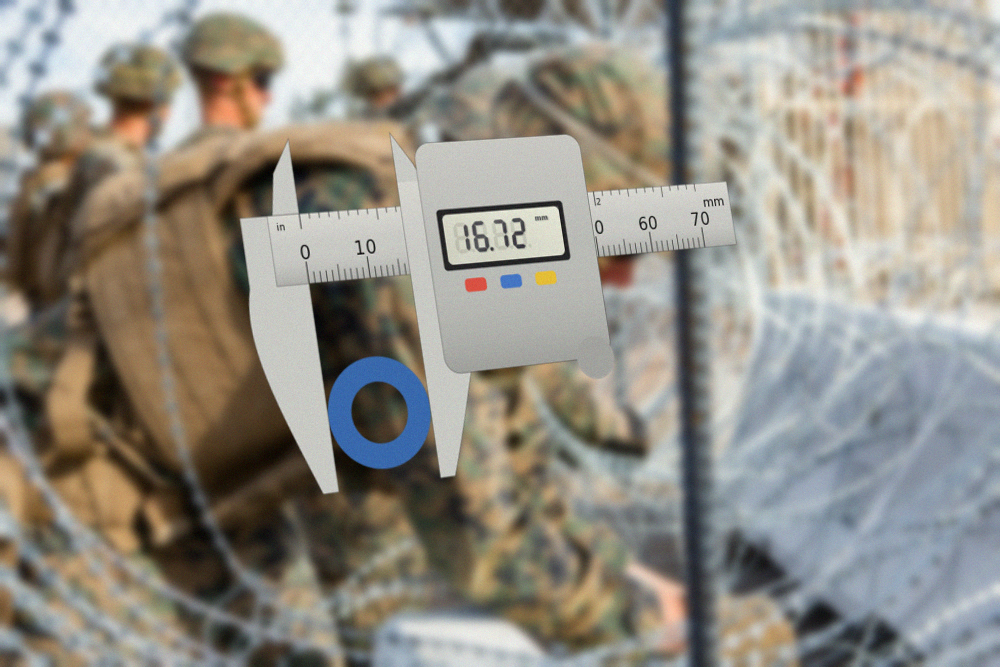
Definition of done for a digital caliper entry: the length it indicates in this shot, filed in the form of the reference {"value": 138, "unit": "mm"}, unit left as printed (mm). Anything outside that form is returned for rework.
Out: {"value": 16.72, "unit": "mm"}
